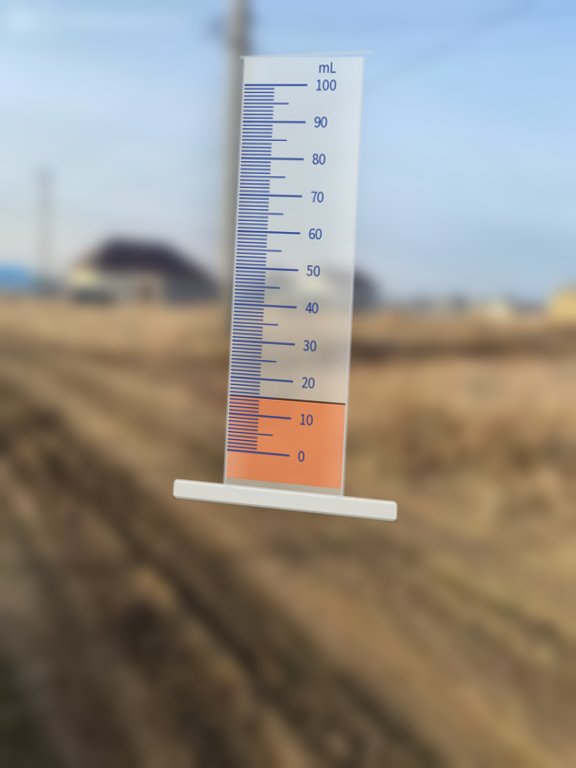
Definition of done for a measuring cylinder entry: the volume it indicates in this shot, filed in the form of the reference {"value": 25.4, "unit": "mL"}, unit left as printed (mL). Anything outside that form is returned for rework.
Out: {"value": 15, "unit": "mL"}
